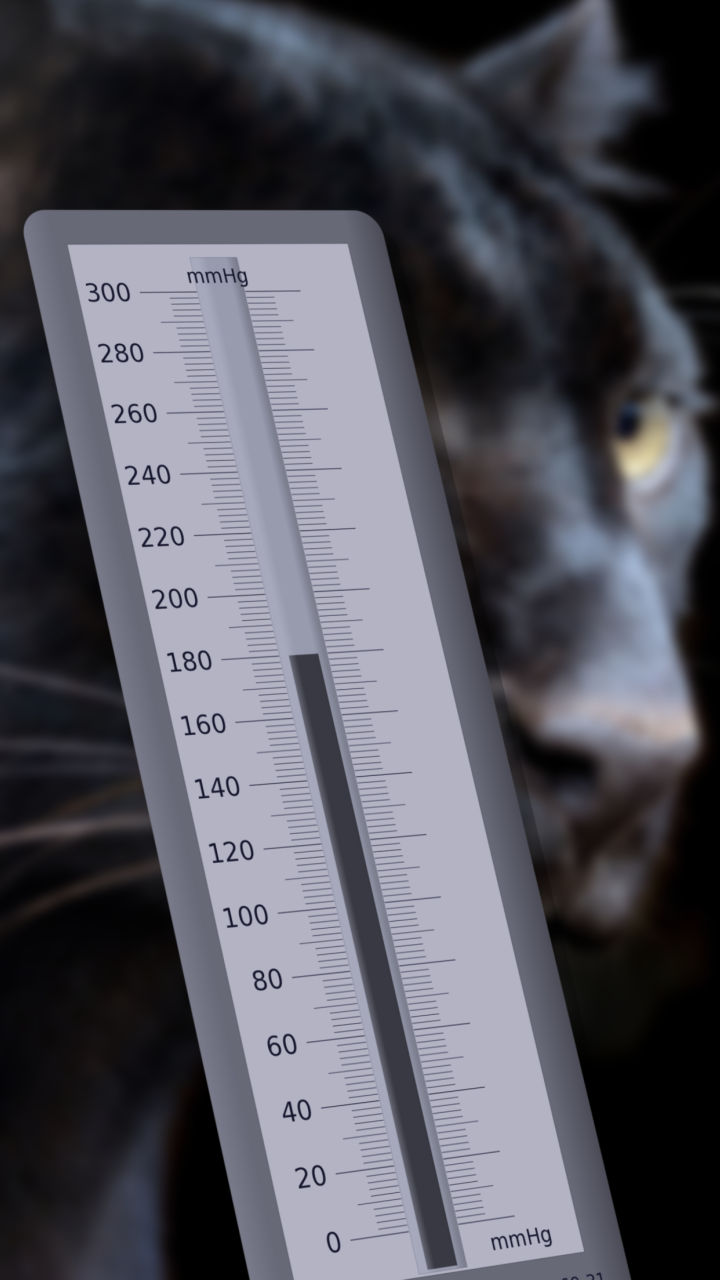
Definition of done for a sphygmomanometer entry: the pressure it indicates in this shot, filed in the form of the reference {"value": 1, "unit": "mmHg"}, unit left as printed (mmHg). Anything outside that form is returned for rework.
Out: {"value": 180, "unit": "mmHg"}
